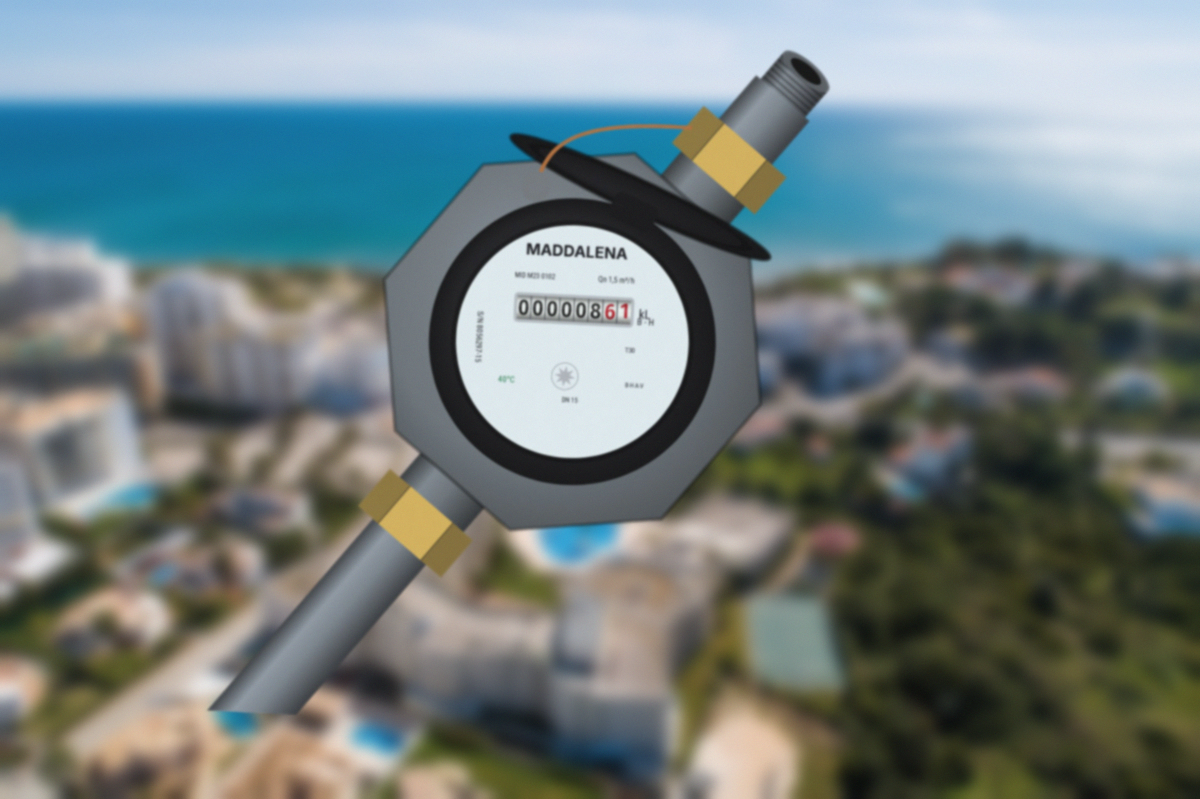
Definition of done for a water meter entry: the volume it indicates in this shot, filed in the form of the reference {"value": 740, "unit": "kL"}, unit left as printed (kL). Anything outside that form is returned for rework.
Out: {"value": 8.61, "unit": "kL"}
